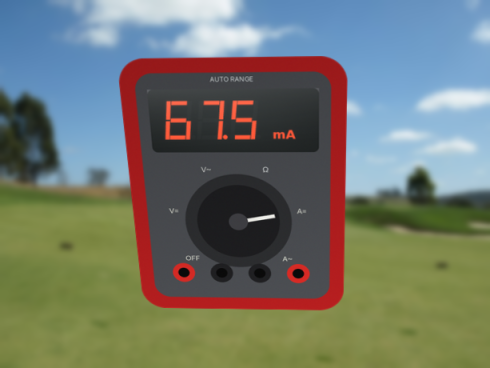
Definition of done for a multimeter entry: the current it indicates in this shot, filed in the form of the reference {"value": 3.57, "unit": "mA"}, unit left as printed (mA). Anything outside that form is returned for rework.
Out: {"value": 67.5, "unit": "mA"}
